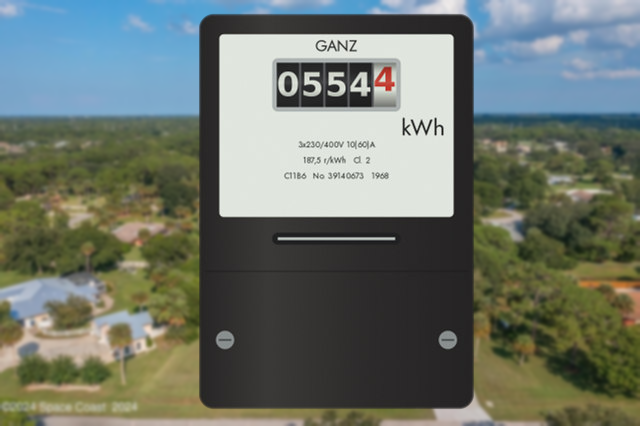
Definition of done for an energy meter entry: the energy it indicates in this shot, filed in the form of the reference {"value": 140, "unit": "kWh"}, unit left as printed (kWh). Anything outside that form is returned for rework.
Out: {"value": 554.4, "unit": "kWh"}
